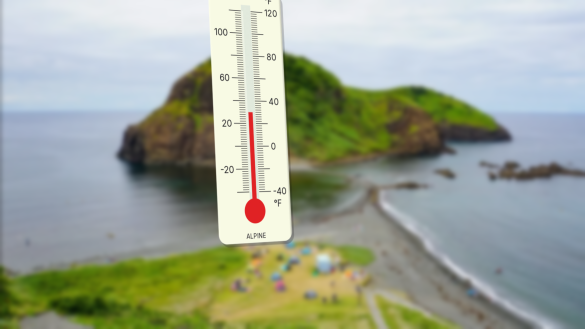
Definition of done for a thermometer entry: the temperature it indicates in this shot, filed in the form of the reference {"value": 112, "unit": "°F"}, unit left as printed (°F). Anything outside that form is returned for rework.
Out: {"value": 30, "unit": "°F"}
